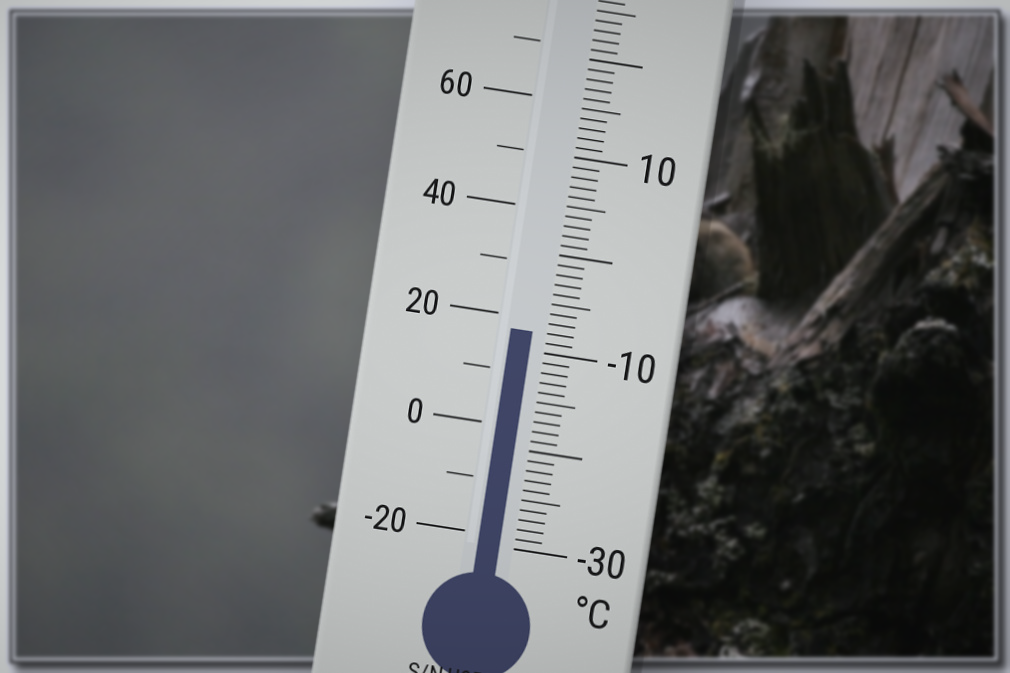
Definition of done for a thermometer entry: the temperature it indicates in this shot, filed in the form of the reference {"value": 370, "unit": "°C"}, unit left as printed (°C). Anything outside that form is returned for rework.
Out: {"value": -8, "unit": "°C"}
